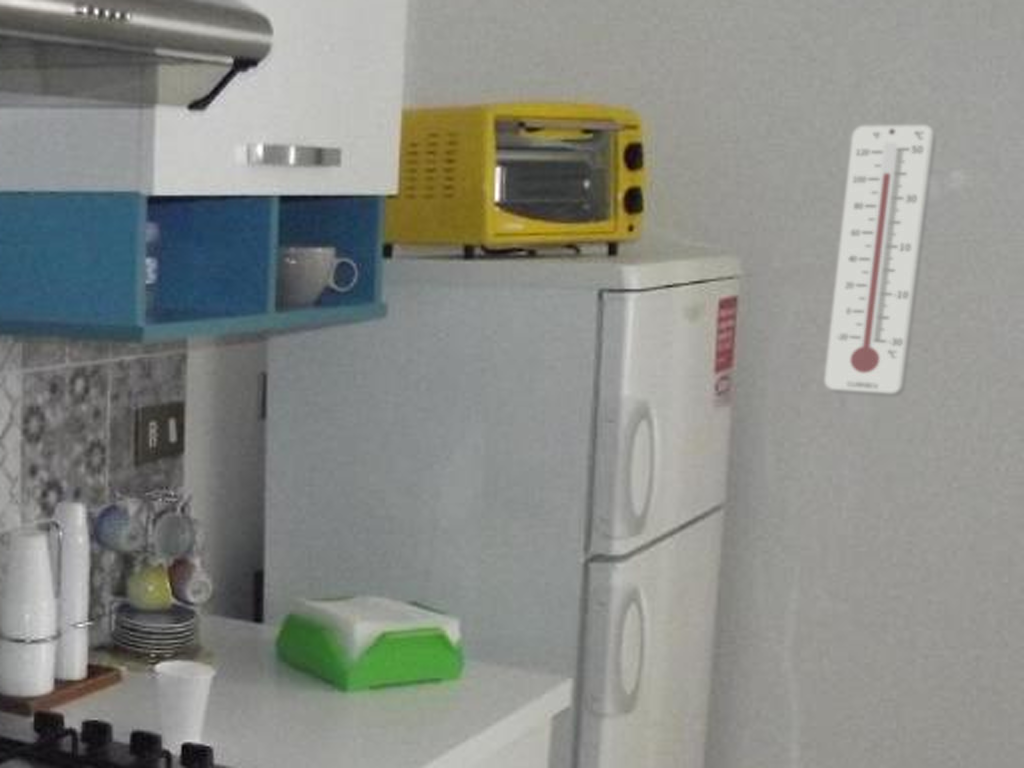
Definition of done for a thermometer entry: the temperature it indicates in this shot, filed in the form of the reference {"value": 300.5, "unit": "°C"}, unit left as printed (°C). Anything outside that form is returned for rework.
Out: {"value": 40, "unit": "°C"}
